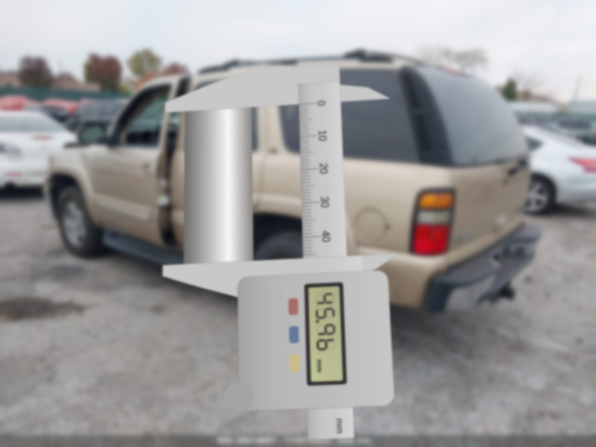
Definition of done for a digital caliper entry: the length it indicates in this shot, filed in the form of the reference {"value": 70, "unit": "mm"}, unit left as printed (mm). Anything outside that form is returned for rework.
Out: {"value": 45.96, "unit": "mm"}
